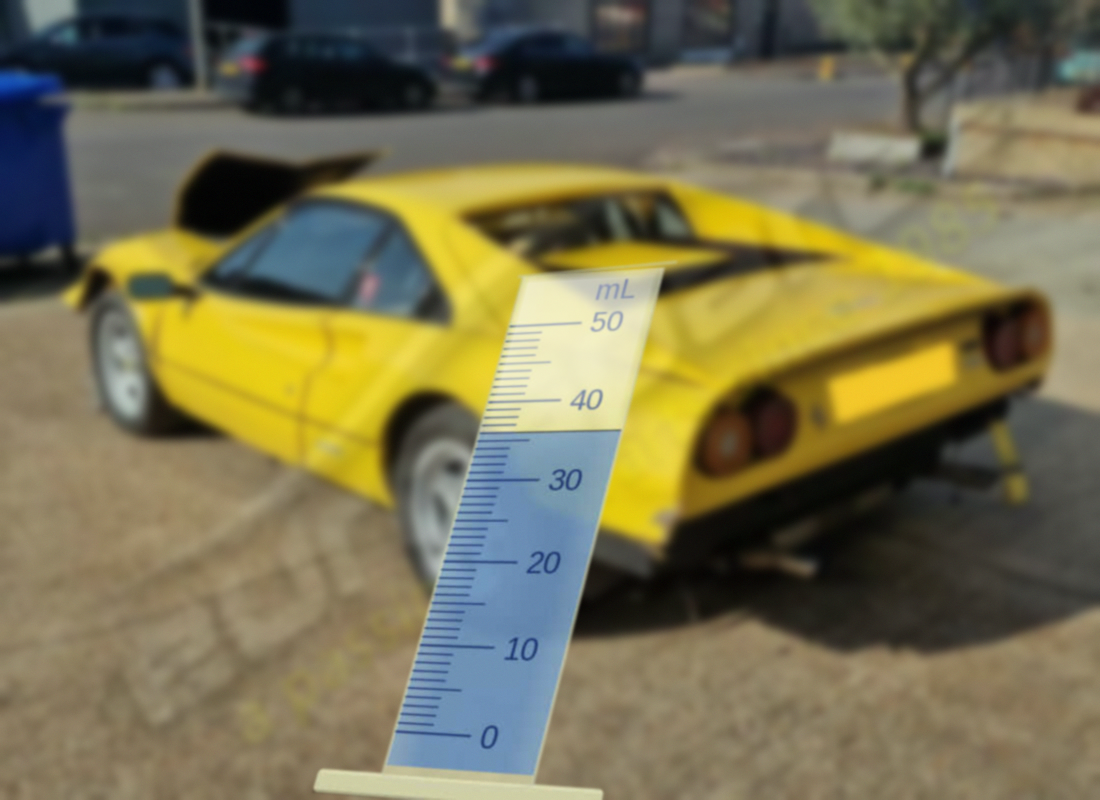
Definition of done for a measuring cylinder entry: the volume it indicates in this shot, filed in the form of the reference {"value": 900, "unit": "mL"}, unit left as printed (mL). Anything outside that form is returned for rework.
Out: {"value": 36, "unit": "mL"}
